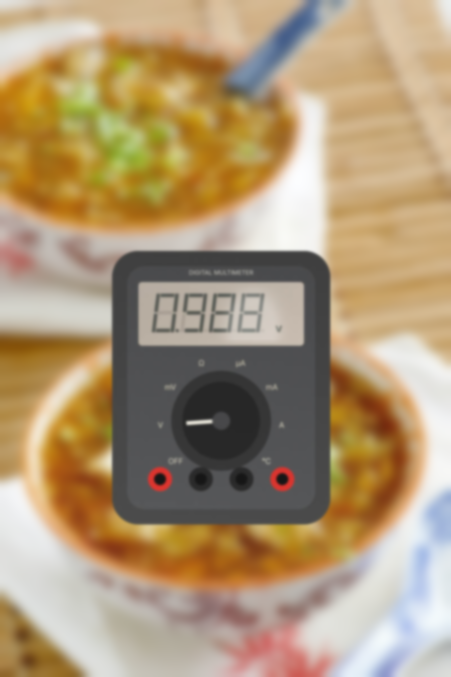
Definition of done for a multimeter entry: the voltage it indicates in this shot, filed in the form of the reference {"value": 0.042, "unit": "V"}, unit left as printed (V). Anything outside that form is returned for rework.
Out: {"value": 0.988, "unit": "V"}
